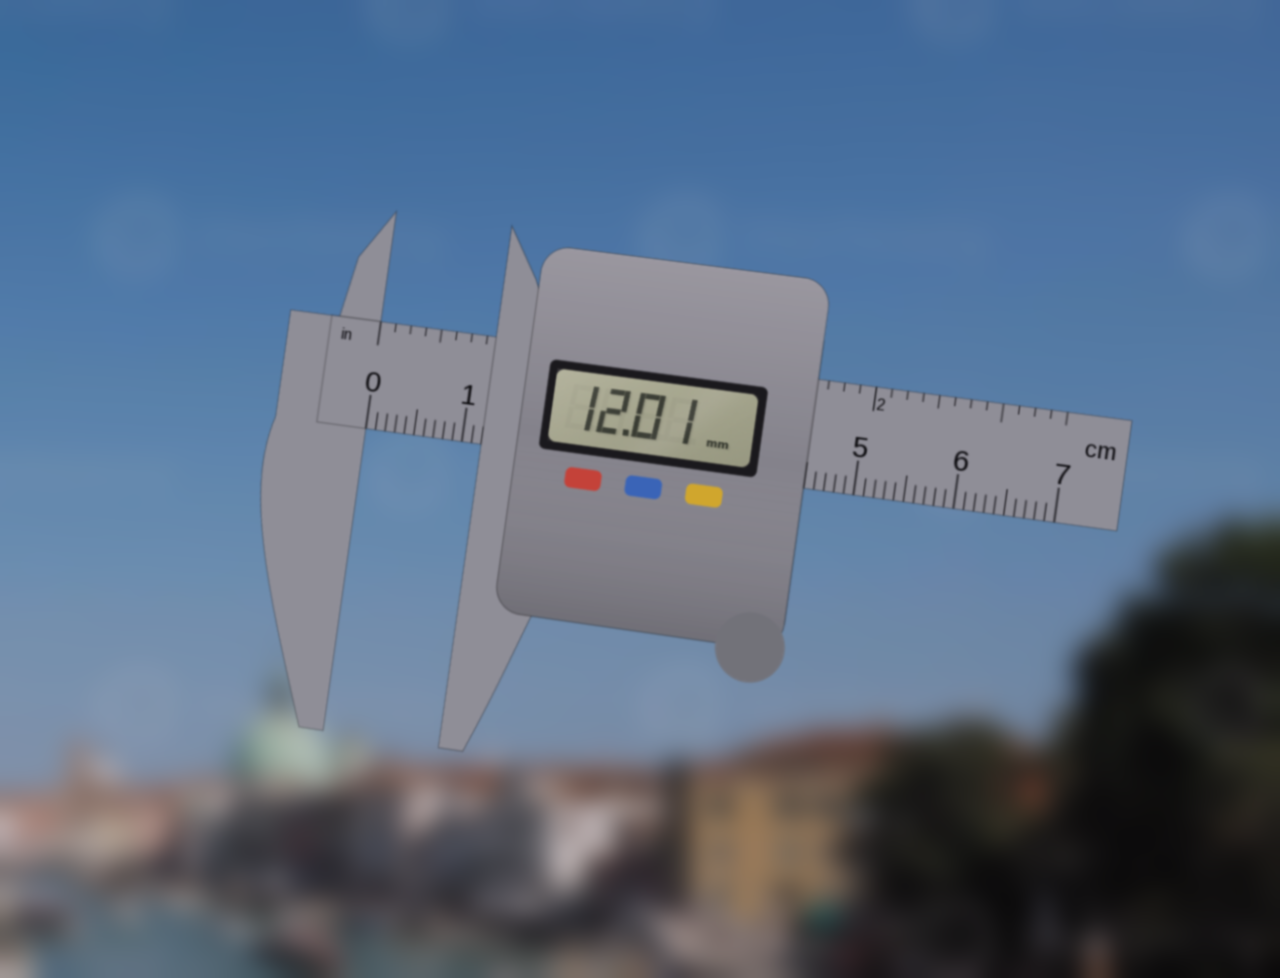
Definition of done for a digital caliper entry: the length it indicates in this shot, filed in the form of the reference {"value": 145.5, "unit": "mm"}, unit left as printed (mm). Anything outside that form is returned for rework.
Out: {"value": 12.01, "unit": "mm"}
